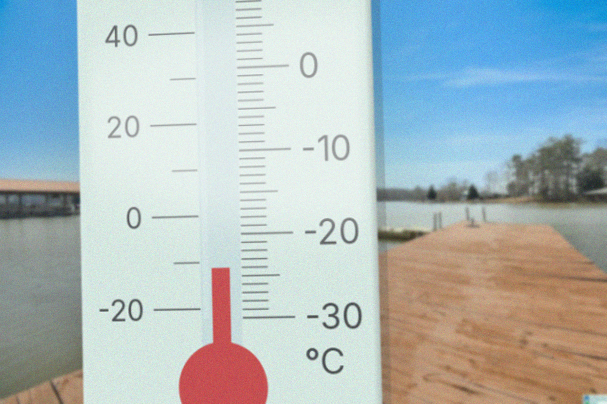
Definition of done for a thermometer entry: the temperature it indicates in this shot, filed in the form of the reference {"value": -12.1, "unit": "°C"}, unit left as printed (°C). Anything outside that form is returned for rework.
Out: {"value": -24, "unit": "°C"}
